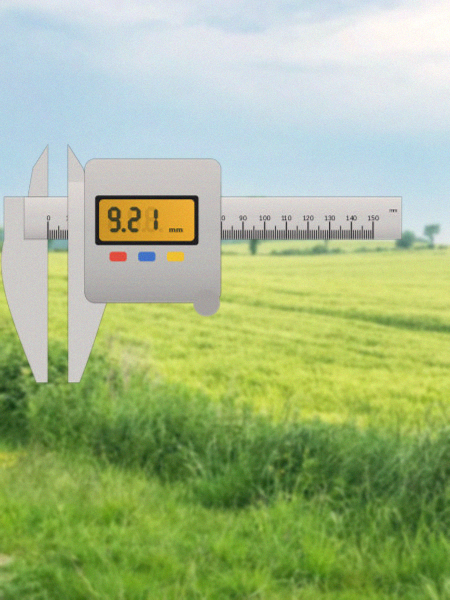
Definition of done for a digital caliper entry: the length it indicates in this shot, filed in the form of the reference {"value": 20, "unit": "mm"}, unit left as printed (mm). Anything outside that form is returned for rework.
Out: {"value": 9.21, "unit": "mm"}
